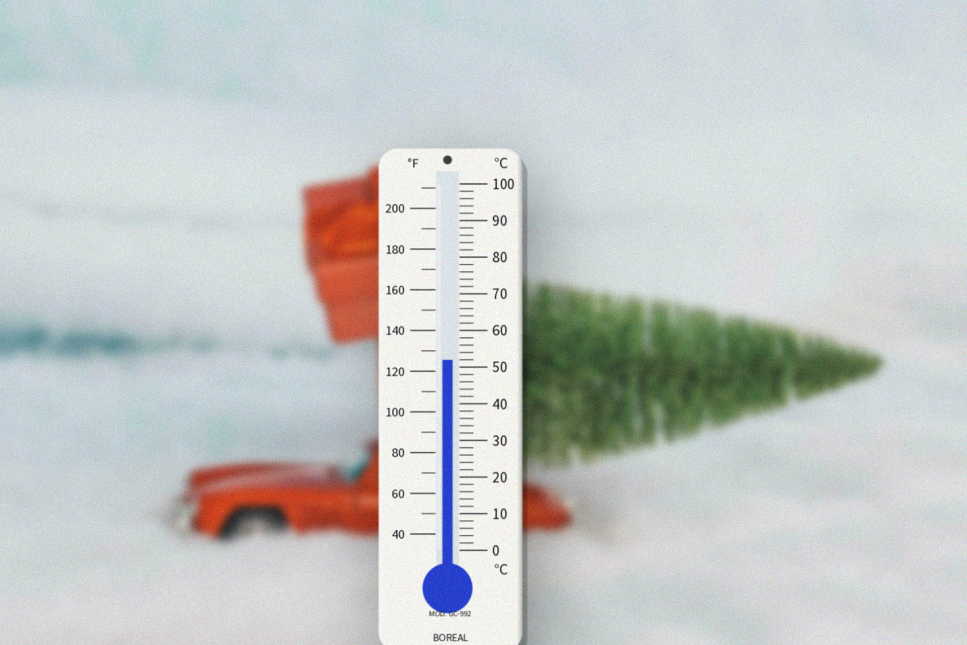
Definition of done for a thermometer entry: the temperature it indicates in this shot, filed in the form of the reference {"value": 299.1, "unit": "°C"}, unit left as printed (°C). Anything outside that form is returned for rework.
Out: {"value": 52, "unit": "°C"}
